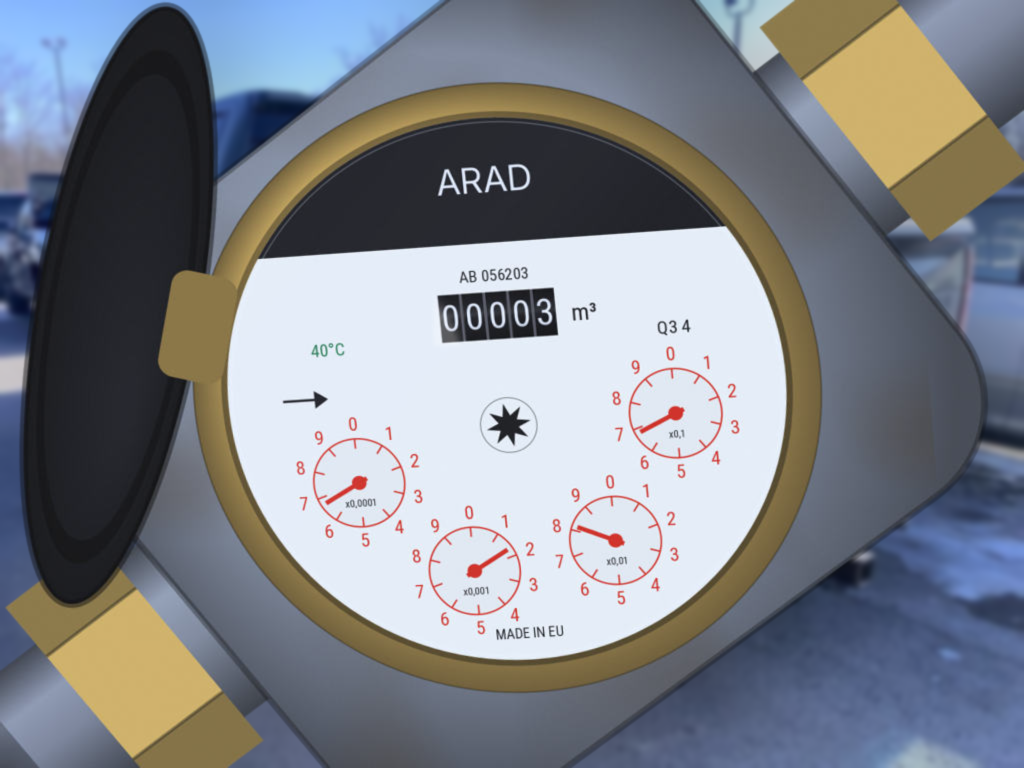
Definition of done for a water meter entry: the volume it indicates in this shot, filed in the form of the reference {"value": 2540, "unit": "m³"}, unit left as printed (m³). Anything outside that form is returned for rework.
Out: {"value": 3.6816, "unit": "m³"}
